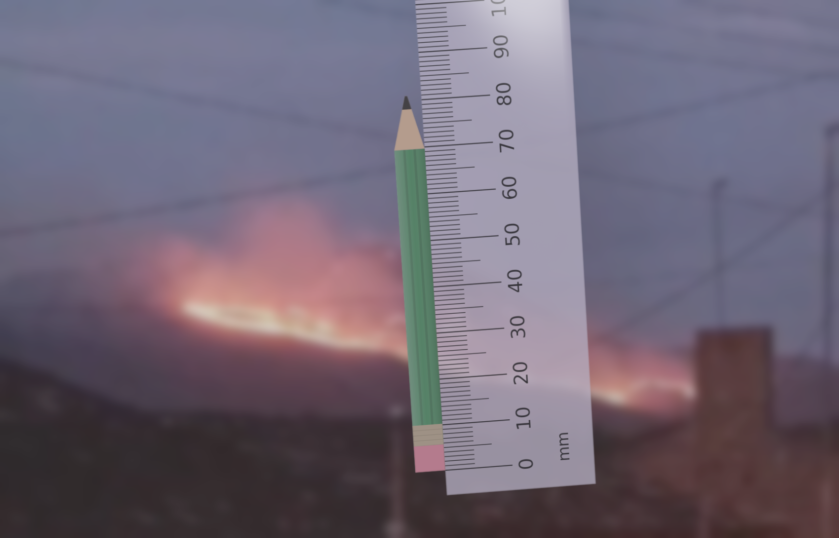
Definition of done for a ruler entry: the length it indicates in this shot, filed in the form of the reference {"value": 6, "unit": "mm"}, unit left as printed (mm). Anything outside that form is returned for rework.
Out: {"value": 81, "unit": "mm"}
